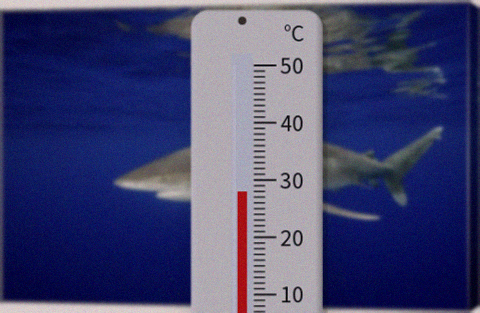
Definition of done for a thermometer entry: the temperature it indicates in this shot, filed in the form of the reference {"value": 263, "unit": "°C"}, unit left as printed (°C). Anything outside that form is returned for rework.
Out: {"value": 28, "unit": "°C"}
